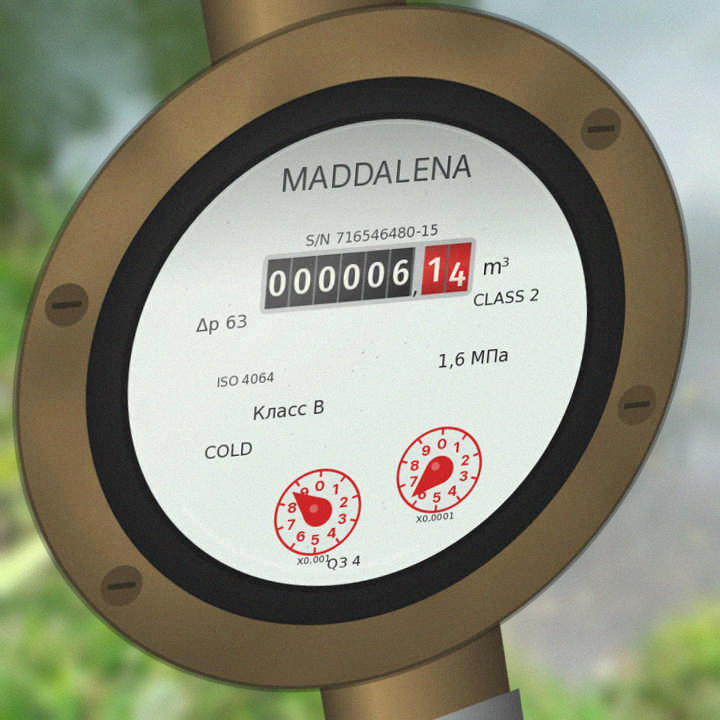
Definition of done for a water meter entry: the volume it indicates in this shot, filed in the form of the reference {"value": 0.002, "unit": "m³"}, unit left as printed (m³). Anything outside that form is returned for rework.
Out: {"value": 6.1386, "unit": "m³"}
